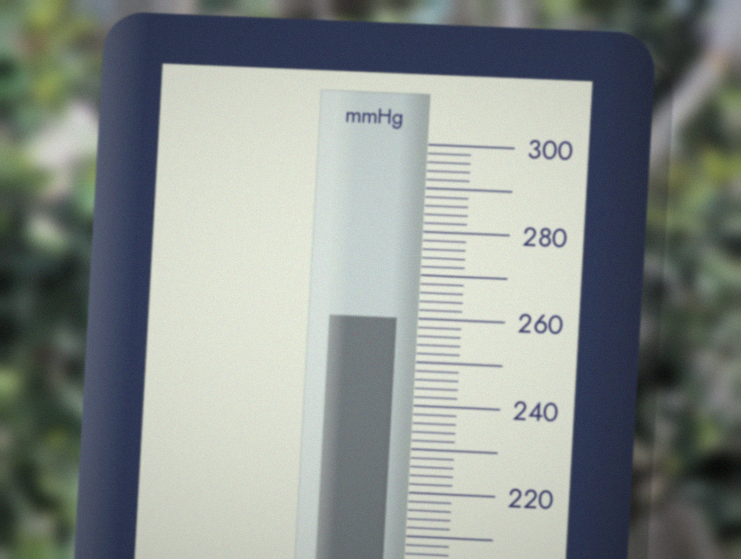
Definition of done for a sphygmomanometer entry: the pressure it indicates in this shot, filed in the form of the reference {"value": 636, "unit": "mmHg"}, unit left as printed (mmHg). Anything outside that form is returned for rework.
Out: {"value": 260, "unit": "mmHg"}
